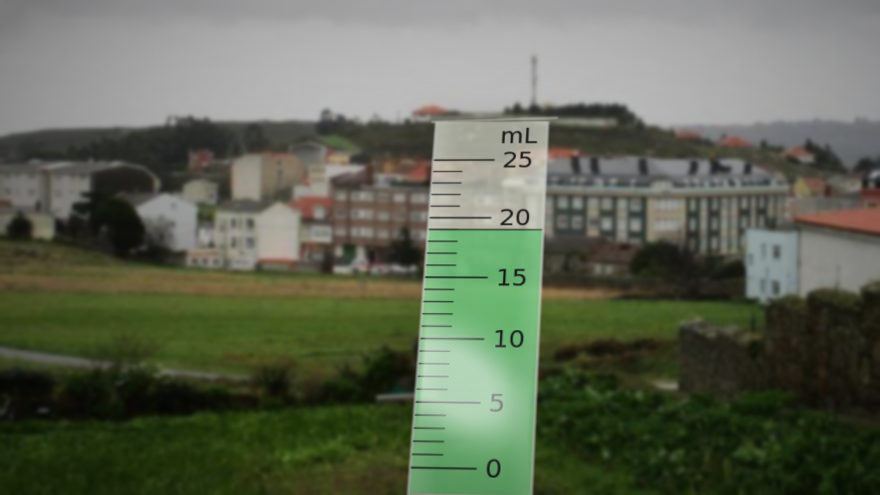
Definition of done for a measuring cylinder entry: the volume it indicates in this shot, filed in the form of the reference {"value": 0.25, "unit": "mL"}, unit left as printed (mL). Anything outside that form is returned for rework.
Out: {"value": 19, "unit": "mL"}
